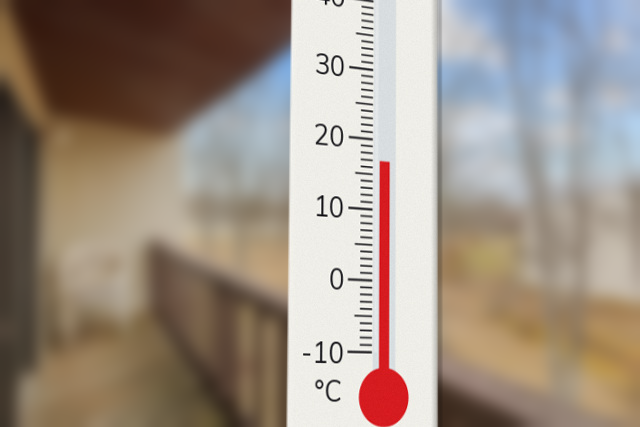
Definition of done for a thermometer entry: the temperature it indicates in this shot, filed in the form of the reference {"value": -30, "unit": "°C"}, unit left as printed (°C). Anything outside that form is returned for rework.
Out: {"value": 17, "unit": "°C"}
